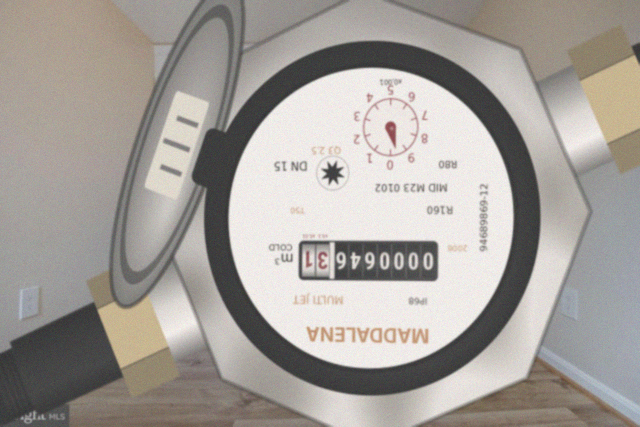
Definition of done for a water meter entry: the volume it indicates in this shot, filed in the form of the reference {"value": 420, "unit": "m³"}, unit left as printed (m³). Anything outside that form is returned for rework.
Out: {"value": 646.309, "unit": "m³"}
